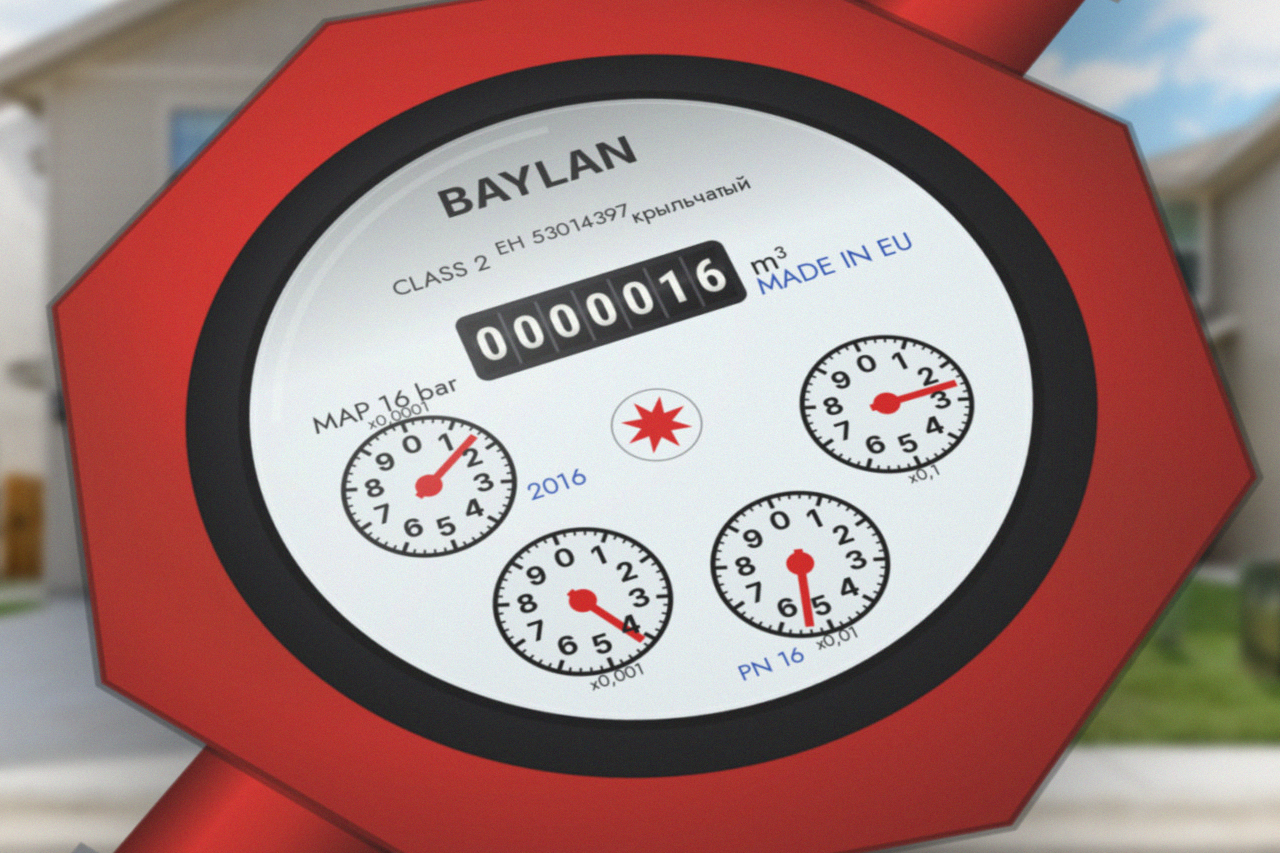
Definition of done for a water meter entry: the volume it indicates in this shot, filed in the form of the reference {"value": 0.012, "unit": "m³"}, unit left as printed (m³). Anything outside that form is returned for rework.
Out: {"value": 16.2541, "unit": "m³"}
